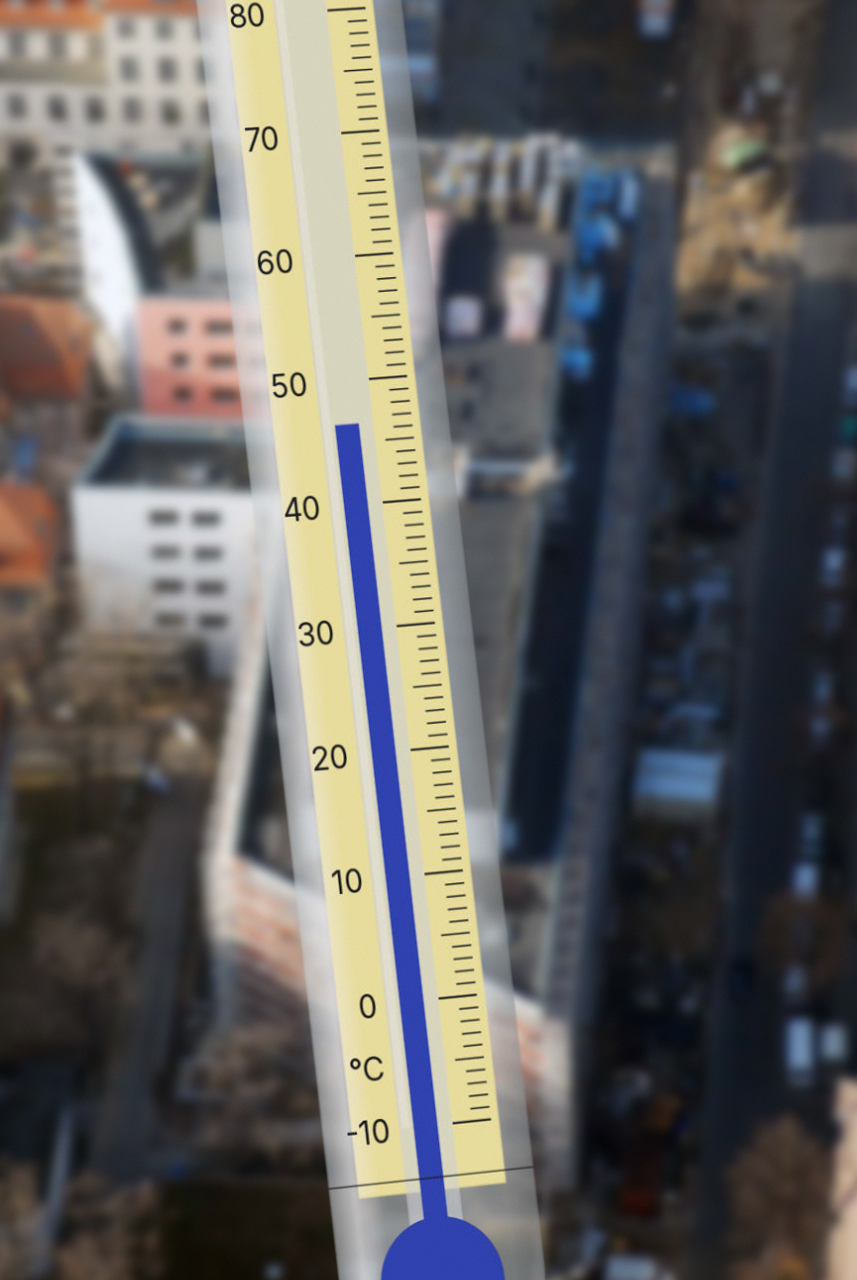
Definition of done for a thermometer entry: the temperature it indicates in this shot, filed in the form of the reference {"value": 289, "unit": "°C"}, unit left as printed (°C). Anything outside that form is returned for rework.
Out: {"value": 46.5, "unit": "°C"}
